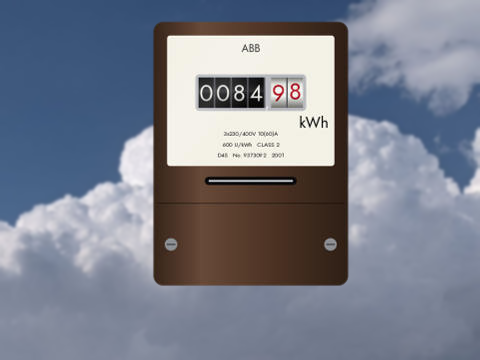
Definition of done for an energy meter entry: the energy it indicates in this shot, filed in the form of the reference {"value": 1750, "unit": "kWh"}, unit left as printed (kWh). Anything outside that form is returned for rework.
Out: {"value": 84.98, "unit": "kWh"}
